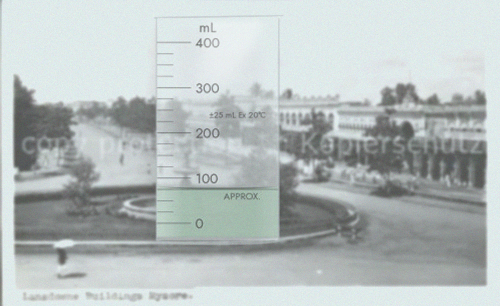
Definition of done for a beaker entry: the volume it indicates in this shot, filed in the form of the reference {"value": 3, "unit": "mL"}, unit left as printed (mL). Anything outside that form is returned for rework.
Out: {"value": 75, "unit": "mL"}
